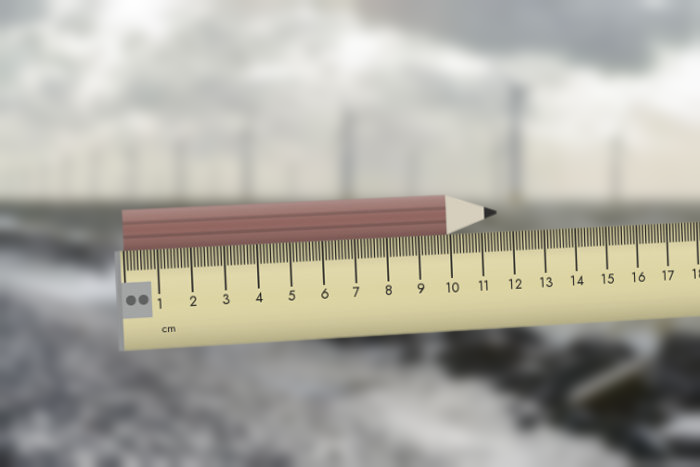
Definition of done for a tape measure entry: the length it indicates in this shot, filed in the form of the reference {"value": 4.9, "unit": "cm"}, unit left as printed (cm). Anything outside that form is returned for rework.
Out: {"value": 11.5, "unit": "cm"}
